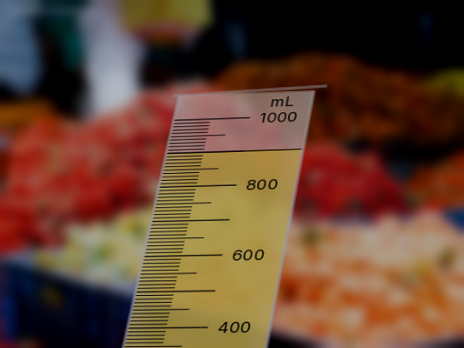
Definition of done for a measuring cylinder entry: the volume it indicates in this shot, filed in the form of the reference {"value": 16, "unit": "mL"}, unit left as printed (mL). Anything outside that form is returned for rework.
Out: {"value": 900, "unit": "mL"}
